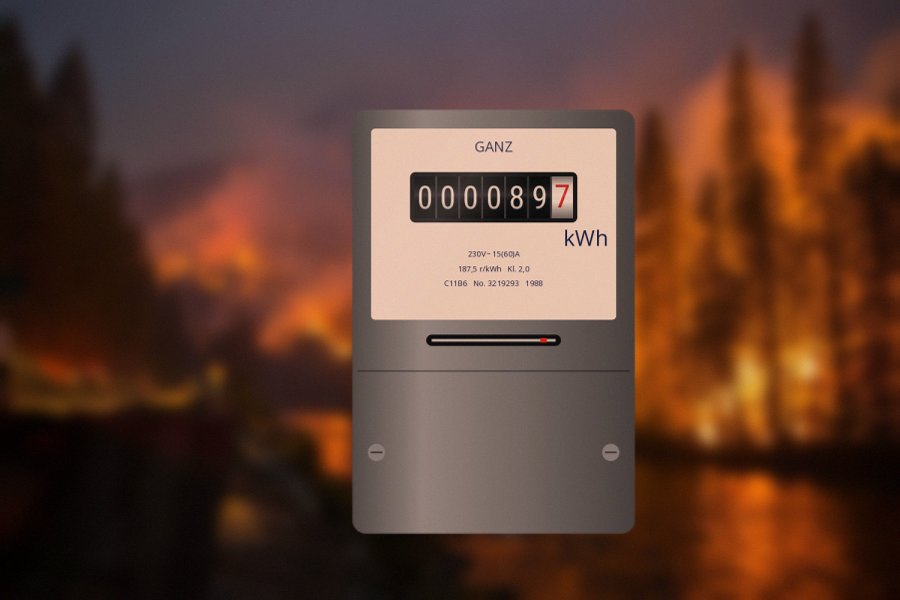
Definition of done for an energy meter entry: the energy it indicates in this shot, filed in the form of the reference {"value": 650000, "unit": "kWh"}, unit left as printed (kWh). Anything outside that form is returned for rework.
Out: {"value": 89.7, "unit": "kWh"}
